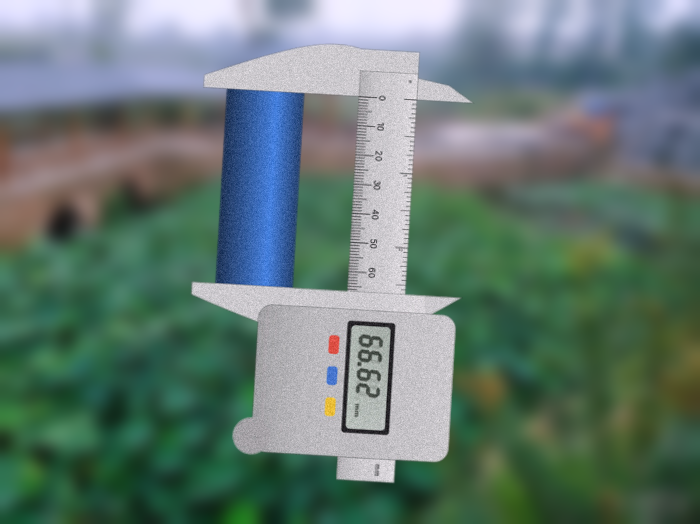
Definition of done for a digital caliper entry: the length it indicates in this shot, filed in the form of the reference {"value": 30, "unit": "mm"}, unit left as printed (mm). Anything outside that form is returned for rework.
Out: {"value": 66.62, "unit": "mm"}
